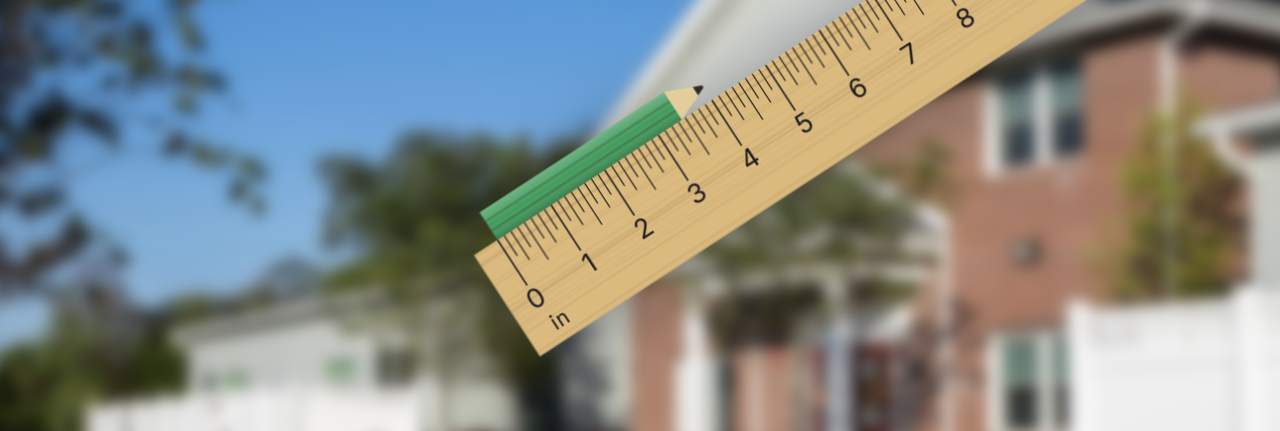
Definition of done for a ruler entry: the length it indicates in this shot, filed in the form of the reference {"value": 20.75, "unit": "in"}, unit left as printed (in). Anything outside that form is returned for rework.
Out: {"value": 4, "unit": "in"}
